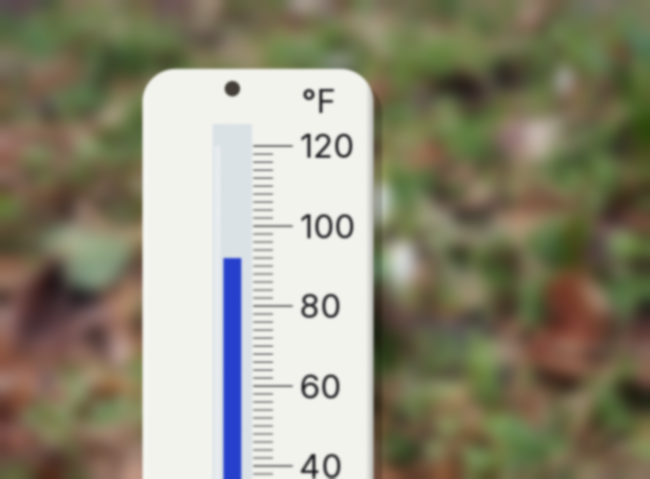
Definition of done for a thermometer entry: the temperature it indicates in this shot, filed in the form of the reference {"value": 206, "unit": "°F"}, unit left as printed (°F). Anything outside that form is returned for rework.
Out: {"value": 92, "unit": "°F"}
